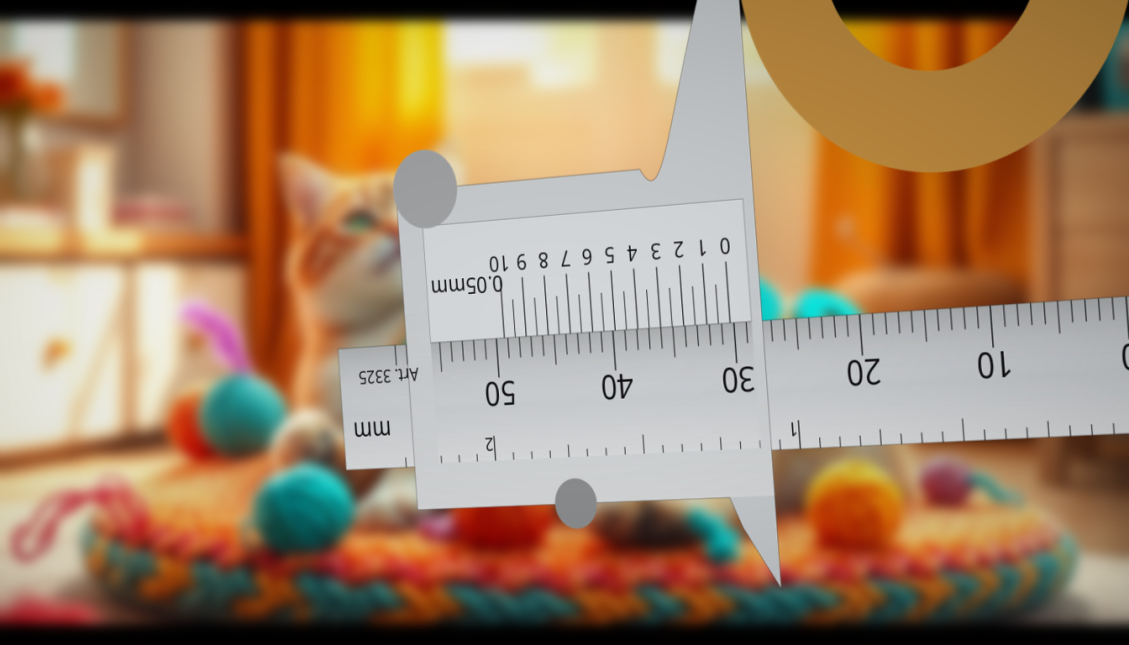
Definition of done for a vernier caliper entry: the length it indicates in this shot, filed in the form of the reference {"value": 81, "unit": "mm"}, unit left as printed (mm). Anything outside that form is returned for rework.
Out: {"value": 30.3, "unit": "mm"}
